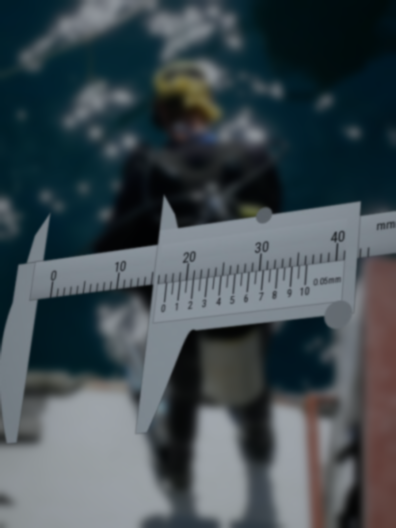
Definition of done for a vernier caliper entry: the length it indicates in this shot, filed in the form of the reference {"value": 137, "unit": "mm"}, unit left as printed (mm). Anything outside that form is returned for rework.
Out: {"value": 17.2, "unit": "mm"}
